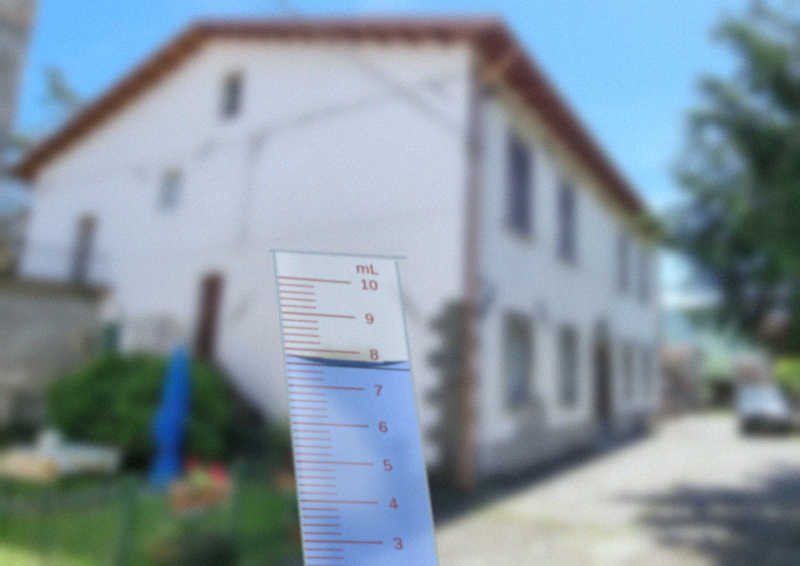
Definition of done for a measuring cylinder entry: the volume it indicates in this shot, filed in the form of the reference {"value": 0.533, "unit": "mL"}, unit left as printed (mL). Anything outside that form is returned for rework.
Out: {"value": 7.6, "unit": "mL"}
